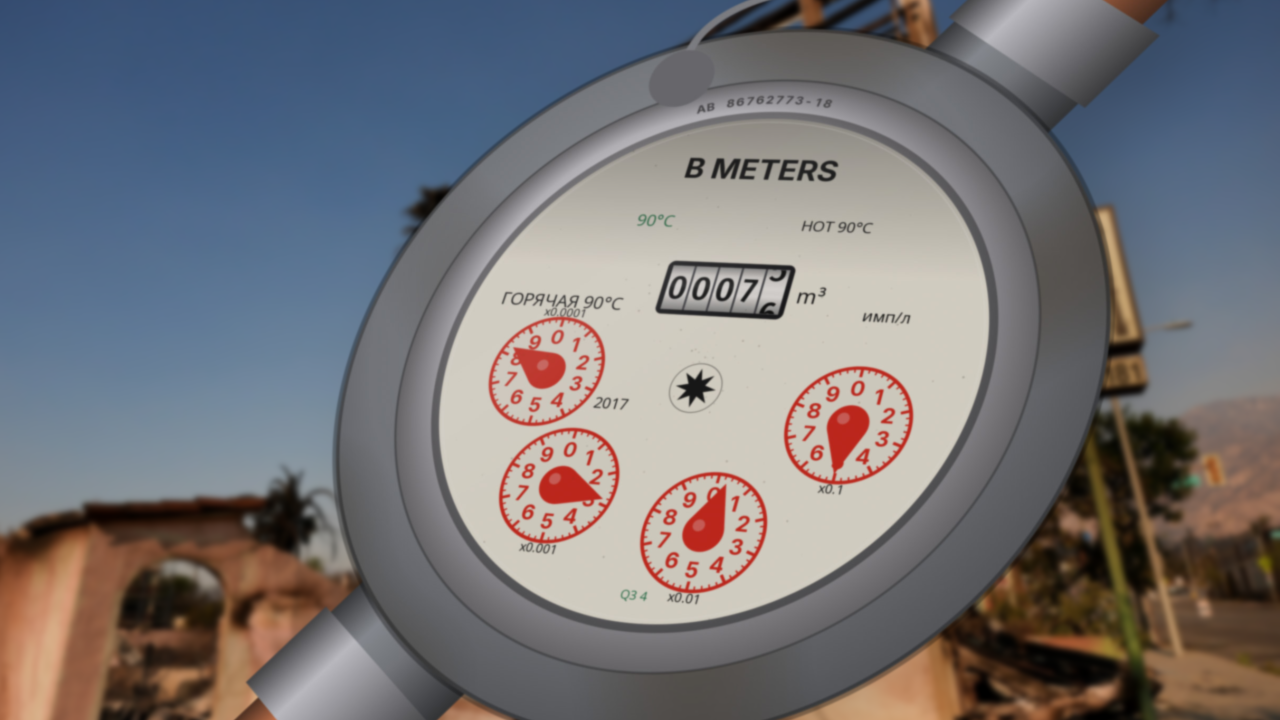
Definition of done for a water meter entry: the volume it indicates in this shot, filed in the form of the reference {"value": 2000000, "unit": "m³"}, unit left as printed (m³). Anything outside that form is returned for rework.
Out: {"value": 75.5028, "unit": "m³"}
